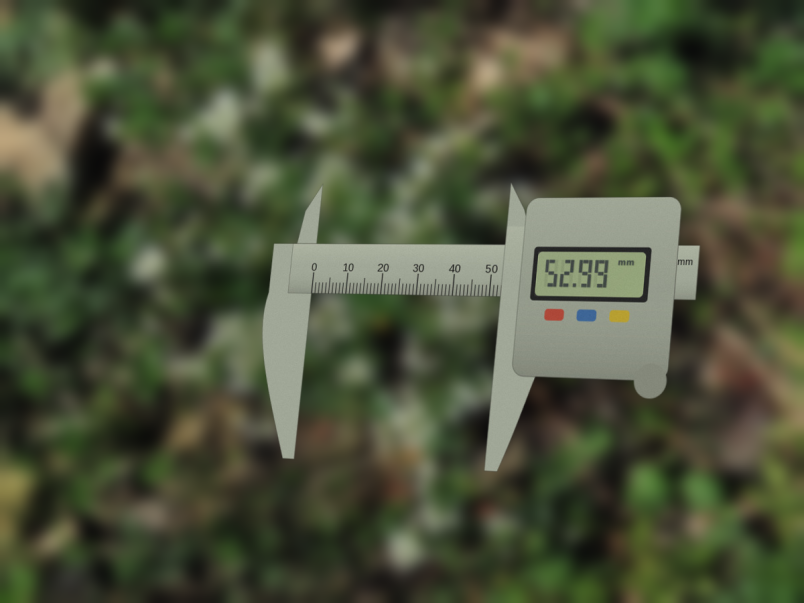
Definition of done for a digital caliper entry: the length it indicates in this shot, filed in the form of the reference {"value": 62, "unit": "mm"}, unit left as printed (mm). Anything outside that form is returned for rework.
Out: {"value": 52.99, "unit": "mm"}
